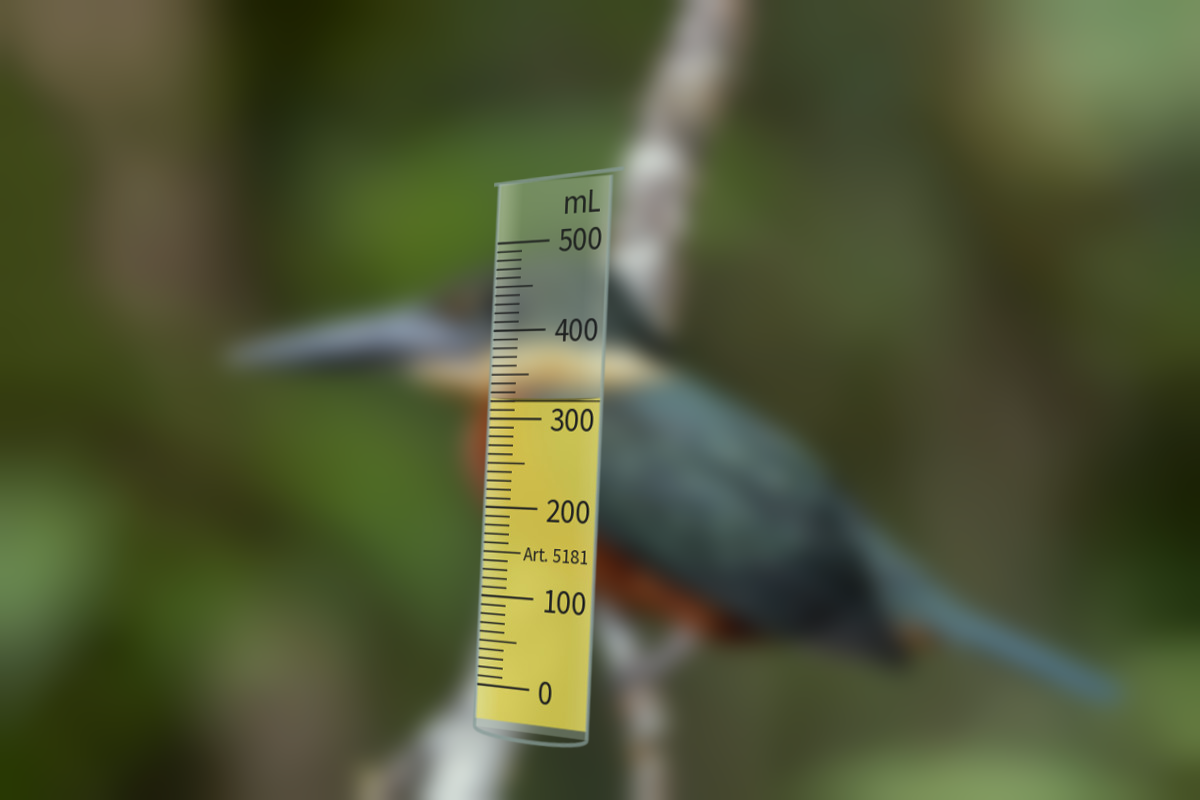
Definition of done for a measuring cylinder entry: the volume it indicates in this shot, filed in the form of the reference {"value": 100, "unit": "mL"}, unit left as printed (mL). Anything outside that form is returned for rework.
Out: {"value": 320, "unit": "mL"}
